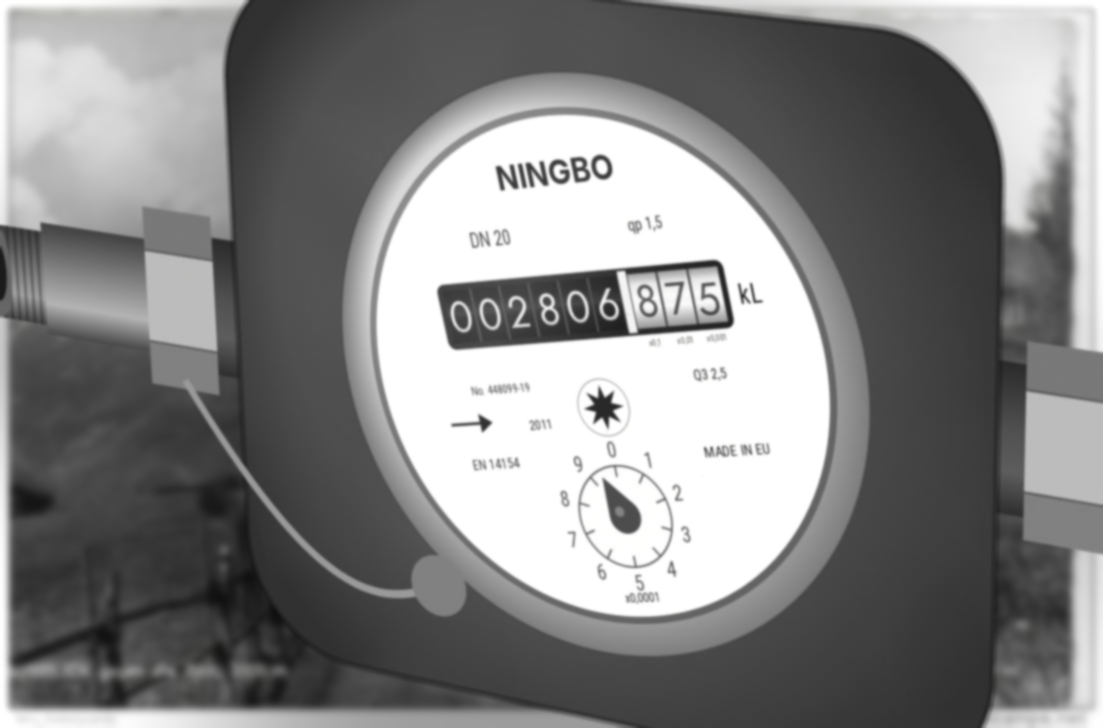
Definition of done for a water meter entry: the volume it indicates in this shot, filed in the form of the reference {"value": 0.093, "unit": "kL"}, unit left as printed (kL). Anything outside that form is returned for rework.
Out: {"value": 2806.8749, "unit": "kL"}
